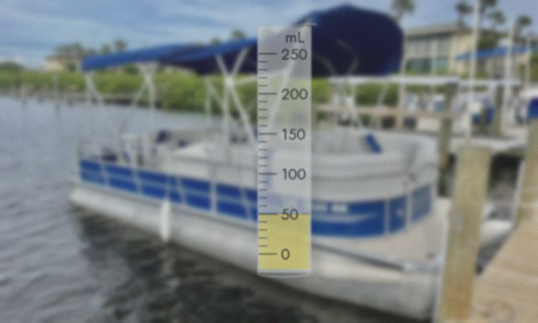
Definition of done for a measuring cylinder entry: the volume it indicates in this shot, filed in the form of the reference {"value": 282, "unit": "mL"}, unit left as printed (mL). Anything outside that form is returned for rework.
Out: {"value": 50, "unit": "mL"}
